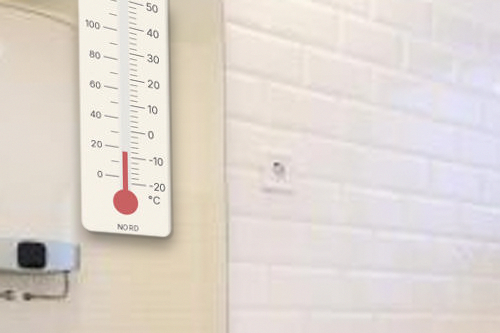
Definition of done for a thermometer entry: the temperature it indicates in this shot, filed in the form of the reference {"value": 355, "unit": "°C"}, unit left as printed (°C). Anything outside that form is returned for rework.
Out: {"value": -8, "unit": "°C"}
